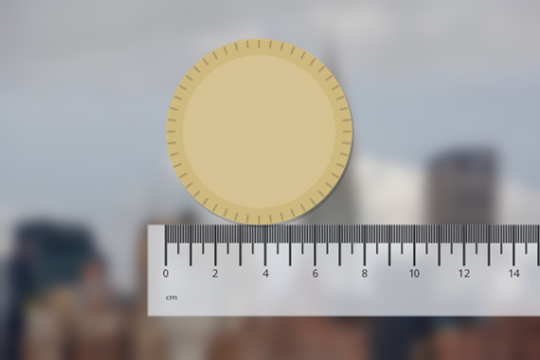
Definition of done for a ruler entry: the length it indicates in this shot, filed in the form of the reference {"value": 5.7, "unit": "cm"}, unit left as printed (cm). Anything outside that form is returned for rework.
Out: {"value": 7.5, "unit": "cm"}
